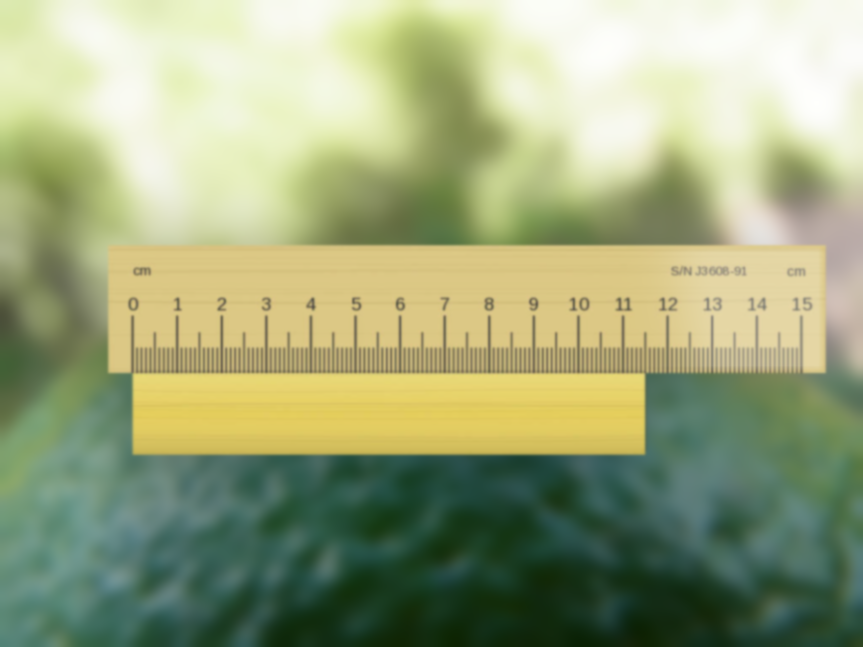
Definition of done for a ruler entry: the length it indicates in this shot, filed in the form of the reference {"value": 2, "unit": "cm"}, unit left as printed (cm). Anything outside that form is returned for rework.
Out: {"value": 11.5, "unit": "cm"}
